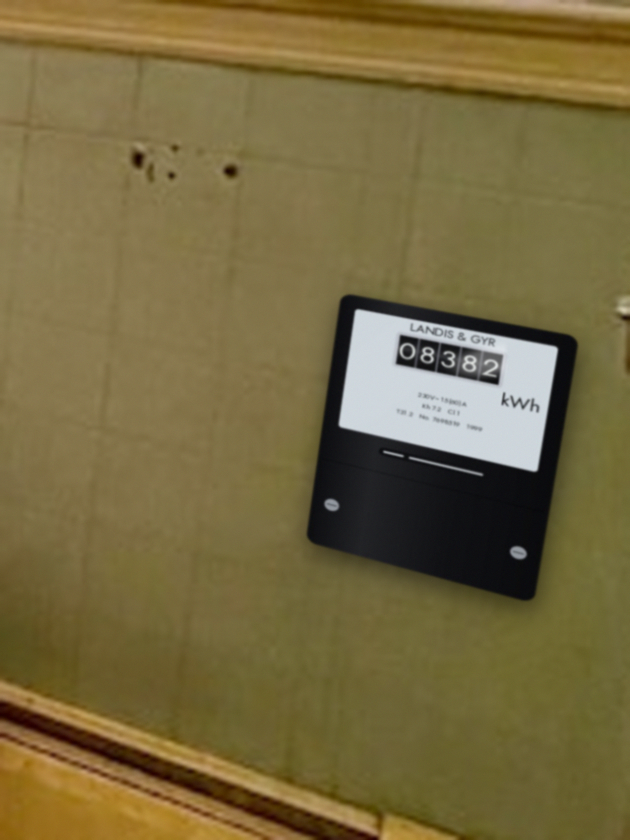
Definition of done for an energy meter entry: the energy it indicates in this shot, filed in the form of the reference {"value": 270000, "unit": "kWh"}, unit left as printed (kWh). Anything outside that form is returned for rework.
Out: {"value": 8382, "unit": "kWh"}
